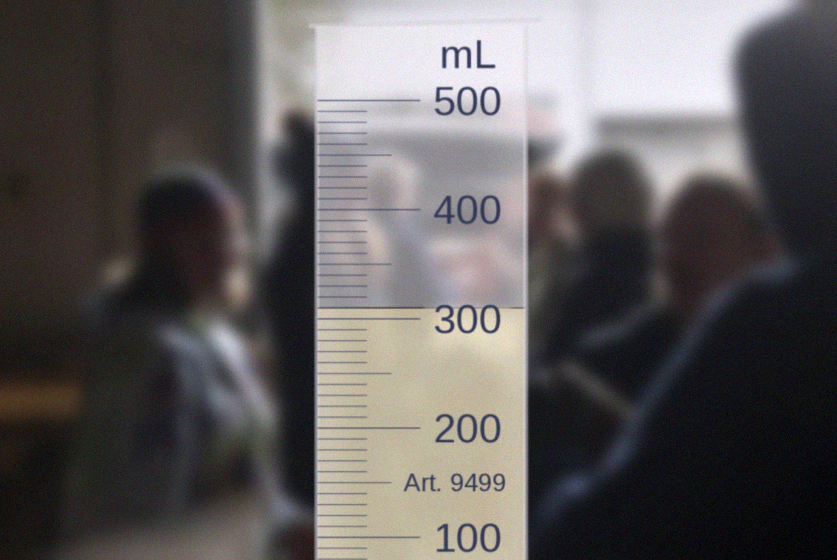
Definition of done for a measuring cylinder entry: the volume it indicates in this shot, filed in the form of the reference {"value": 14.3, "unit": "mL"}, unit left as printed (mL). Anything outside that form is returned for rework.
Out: {"value": 310, "unit": "mL"}
